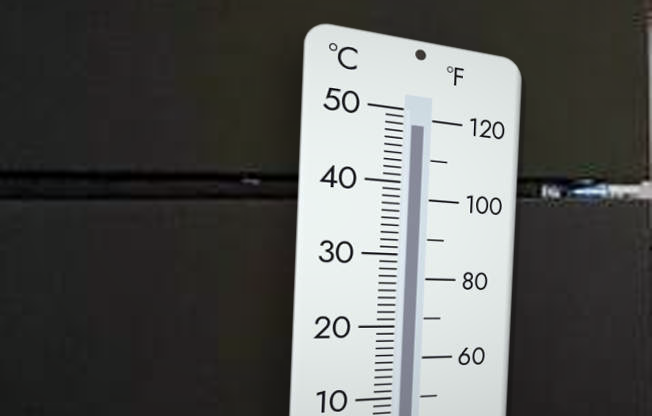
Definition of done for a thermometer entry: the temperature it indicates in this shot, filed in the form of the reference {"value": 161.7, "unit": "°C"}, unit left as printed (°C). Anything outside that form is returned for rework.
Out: {"value": 48, "unit": "°C"}
